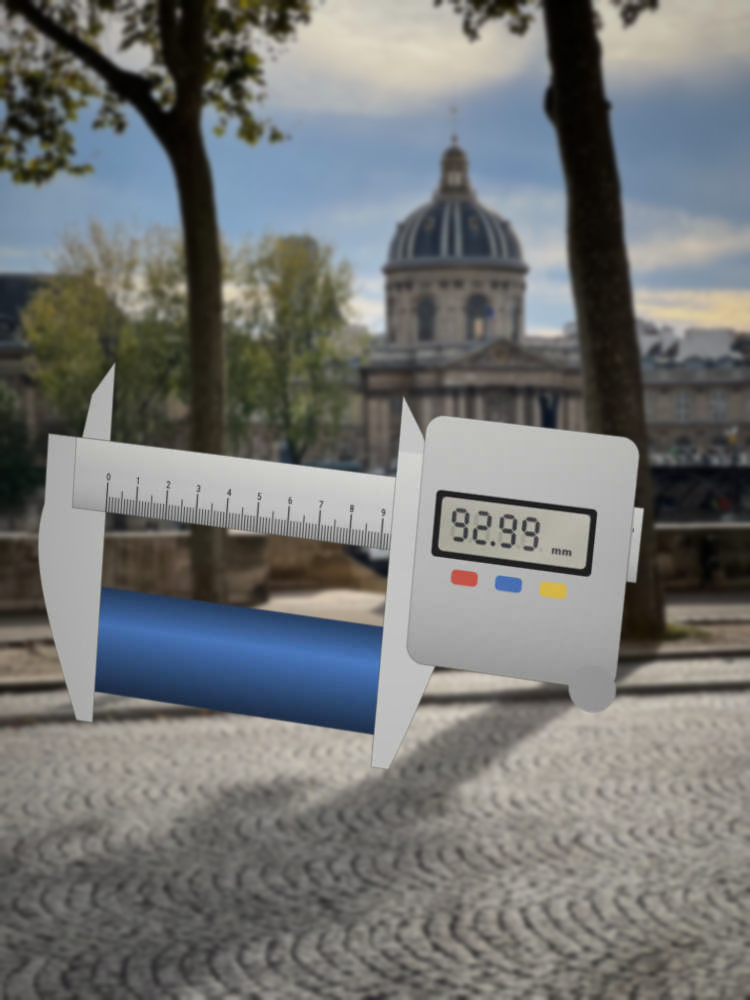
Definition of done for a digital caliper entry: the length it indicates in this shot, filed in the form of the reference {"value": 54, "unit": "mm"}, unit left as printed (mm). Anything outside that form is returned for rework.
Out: {"value": 92.99, "unit": "mm"}
